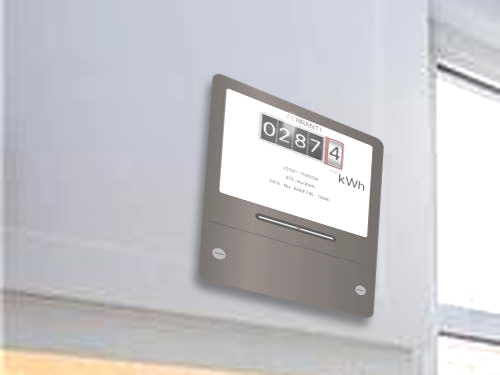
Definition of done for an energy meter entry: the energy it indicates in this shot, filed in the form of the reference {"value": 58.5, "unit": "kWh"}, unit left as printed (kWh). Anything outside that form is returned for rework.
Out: {"value": 287.4, "unit": "kWh"}
